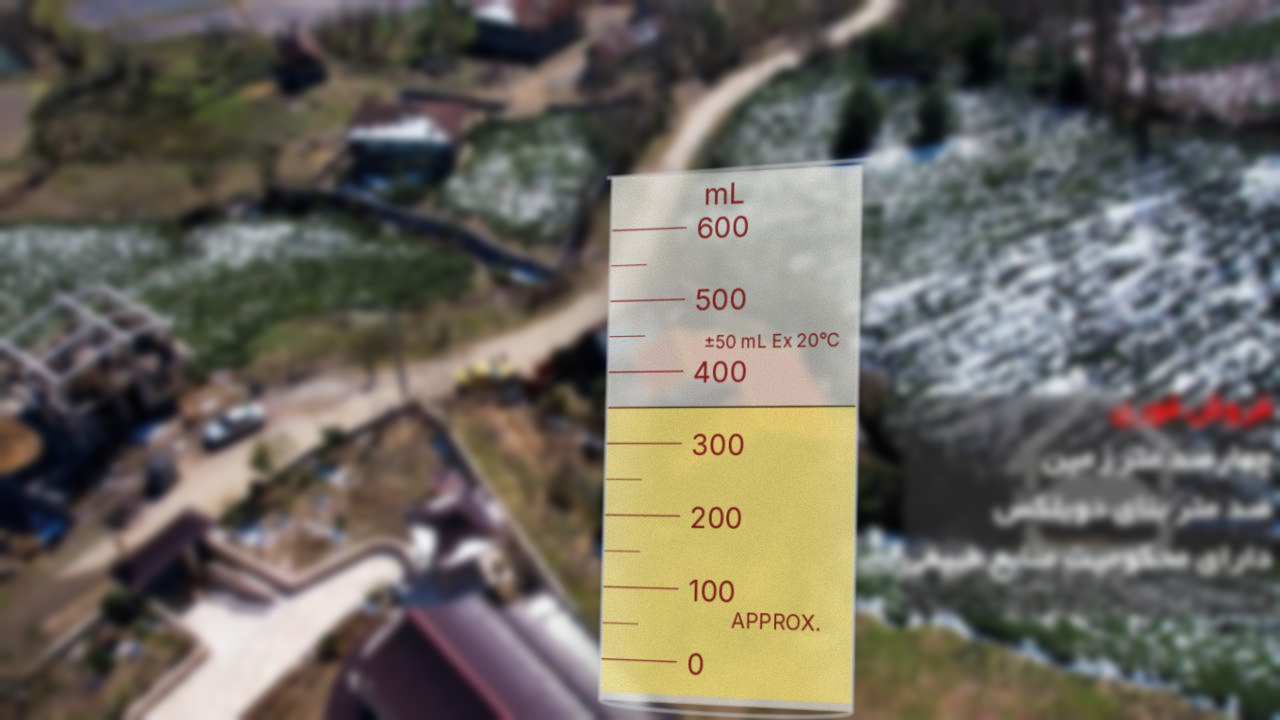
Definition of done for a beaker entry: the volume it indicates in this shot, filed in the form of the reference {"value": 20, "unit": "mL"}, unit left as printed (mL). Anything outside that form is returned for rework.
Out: {"value": 350, "unit": "mL"}
